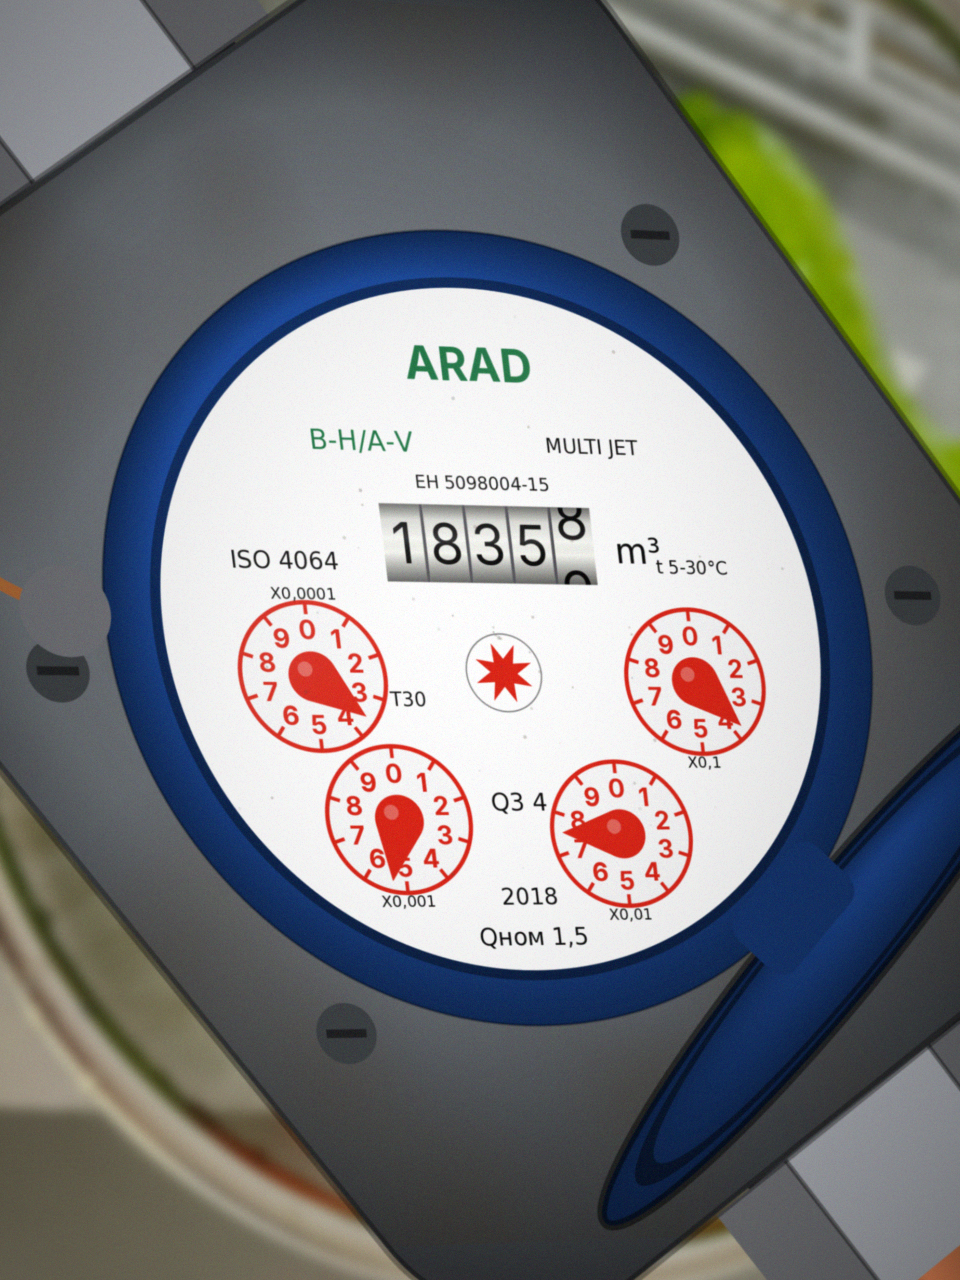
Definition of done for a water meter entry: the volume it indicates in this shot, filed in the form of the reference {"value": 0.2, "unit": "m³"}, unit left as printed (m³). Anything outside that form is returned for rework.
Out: {"value": 18358.3753, "unit": "m³"}
